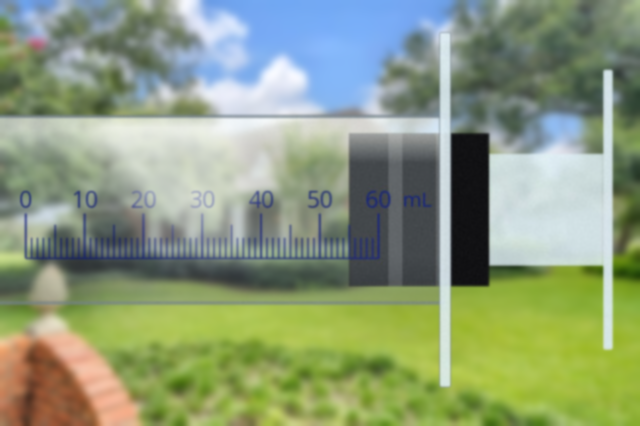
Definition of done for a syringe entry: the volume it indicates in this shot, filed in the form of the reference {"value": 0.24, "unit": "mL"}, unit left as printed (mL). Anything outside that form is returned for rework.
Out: {"value": 55, "unit": "mL"}
